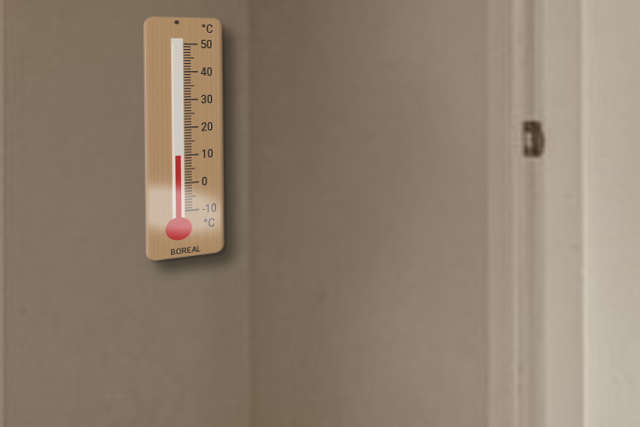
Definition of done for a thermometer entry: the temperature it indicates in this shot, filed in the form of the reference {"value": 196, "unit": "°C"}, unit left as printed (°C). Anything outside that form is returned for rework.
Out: {"value": 10, "unit": "°C"}
